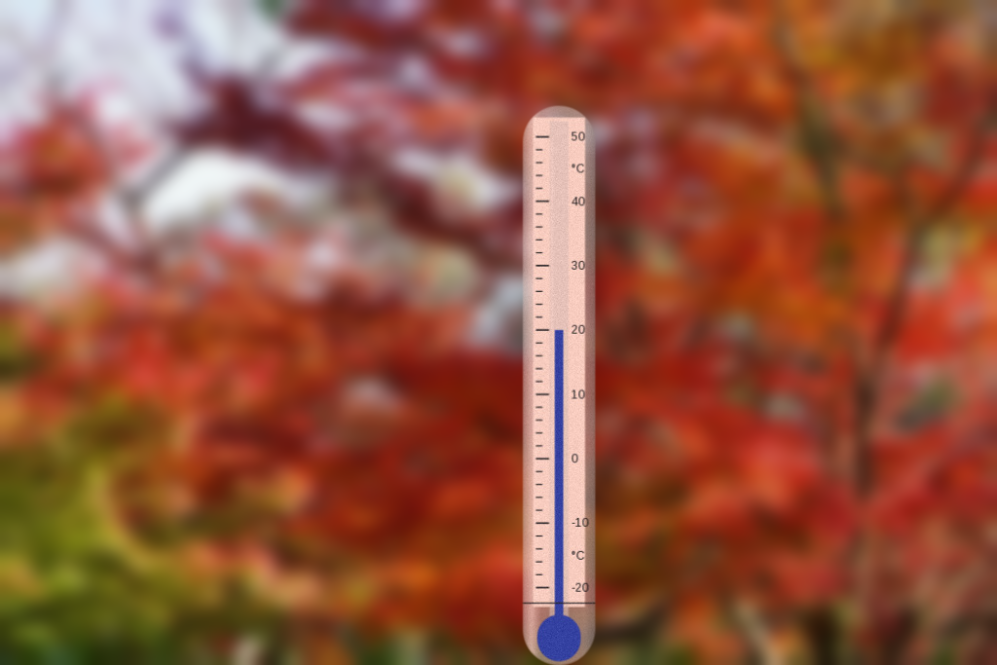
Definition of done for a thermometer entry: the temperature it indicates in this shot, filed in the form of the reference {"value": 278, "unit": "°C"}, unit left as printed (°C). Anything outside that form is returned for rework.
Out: {"value": 20, "unit": "°C"}
